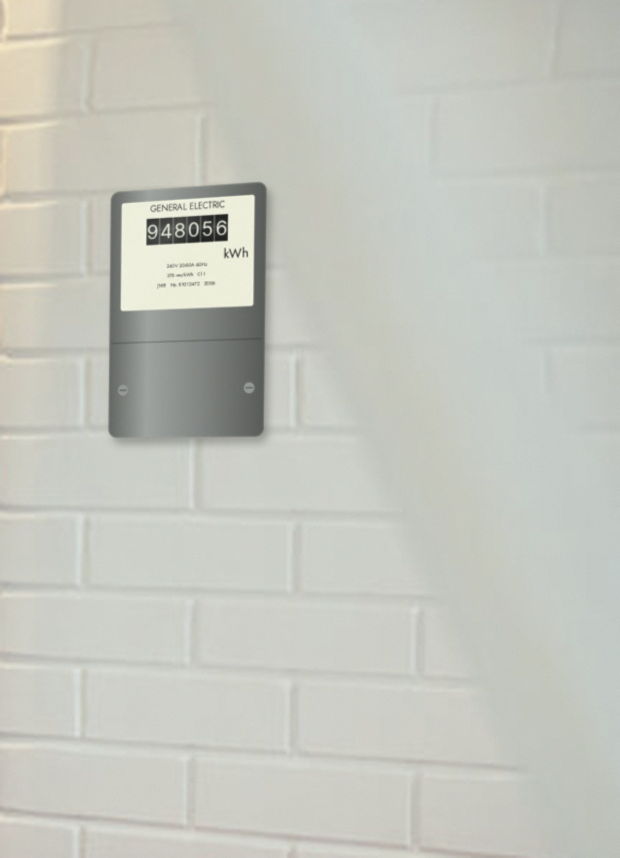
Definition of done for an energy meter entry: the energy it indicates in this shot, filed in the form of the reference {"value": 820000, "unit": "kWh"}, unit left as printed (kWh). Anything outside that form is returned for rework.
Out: {"value": 948056, "unit": "kWh"}
